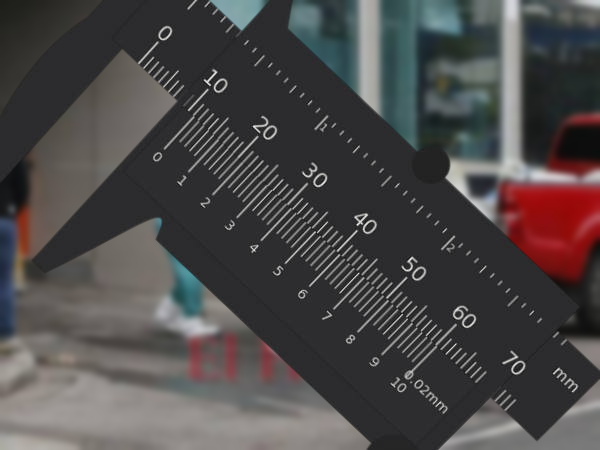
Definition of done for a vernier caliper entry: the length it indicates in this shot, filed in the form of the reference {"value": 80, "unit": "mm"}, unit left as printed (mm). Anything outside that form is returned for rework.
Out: {"value": 11.2, "unit": "mm"}
